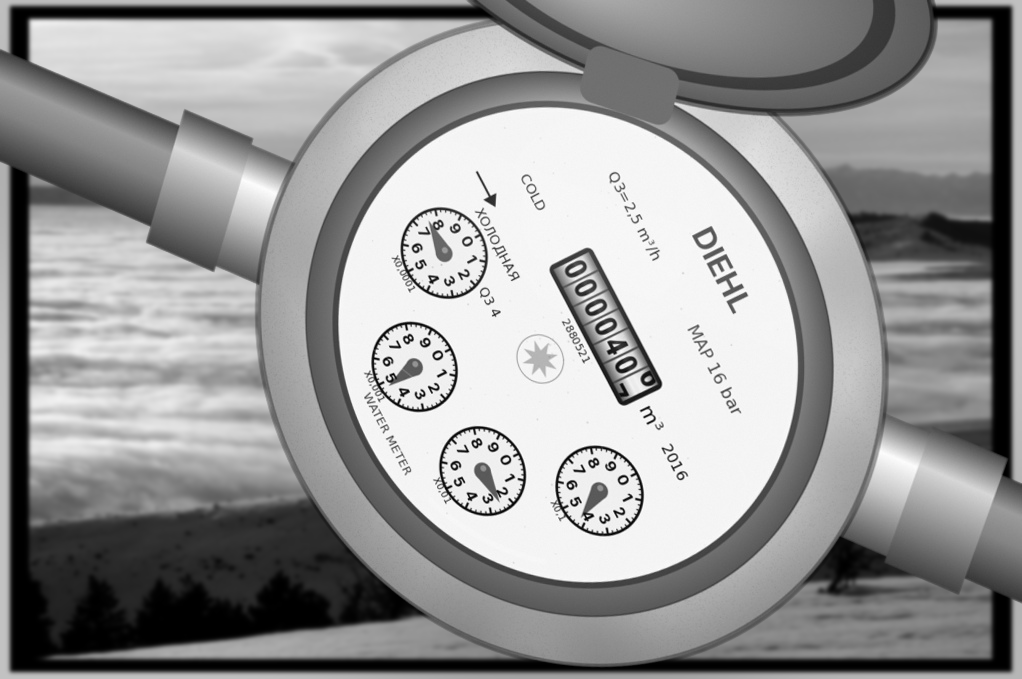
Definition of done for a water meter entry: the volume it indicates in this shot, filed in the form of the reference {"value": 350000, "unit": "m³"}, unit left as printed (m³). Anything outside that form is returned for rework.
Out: {"value": 406.4247, "unit": "m³"}
